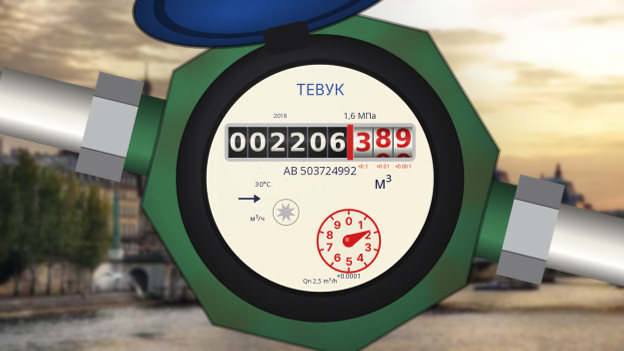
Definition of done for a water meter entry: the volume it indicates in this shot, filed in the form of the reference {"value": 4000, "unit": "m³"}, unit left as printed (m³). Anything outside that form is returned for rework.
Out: {"value": 2206.3891, "unit": "m³"}
